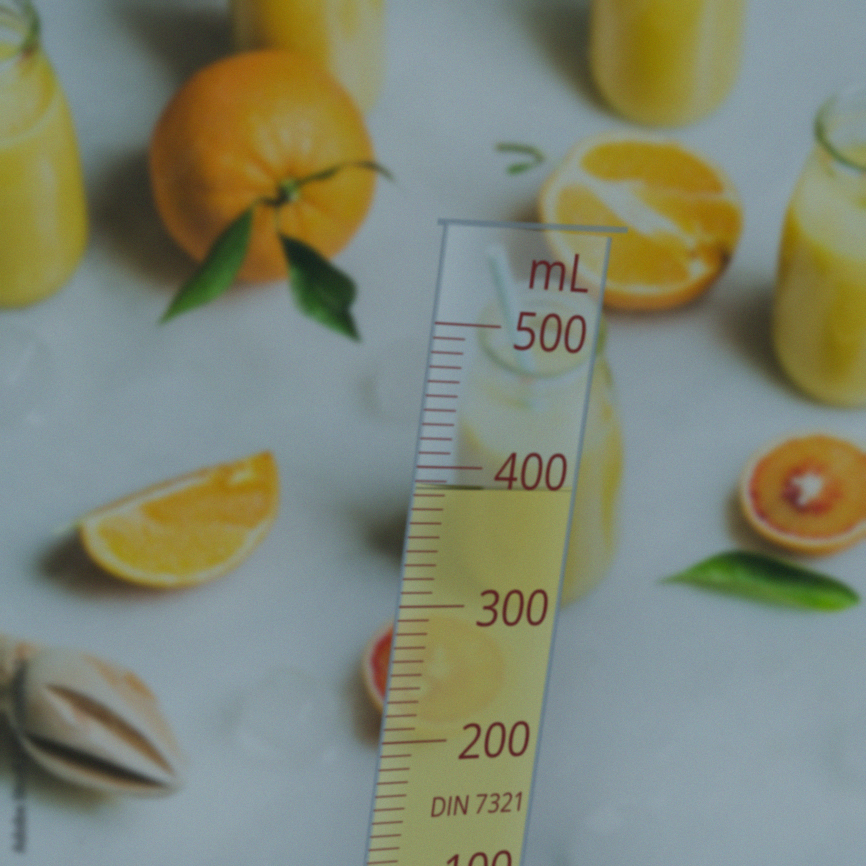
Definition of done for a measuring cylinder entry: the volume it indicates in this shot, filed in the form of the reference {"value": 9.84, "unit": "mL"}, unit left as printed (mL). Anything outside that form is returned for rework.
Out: {"value": 385, "unit": "mL"}
